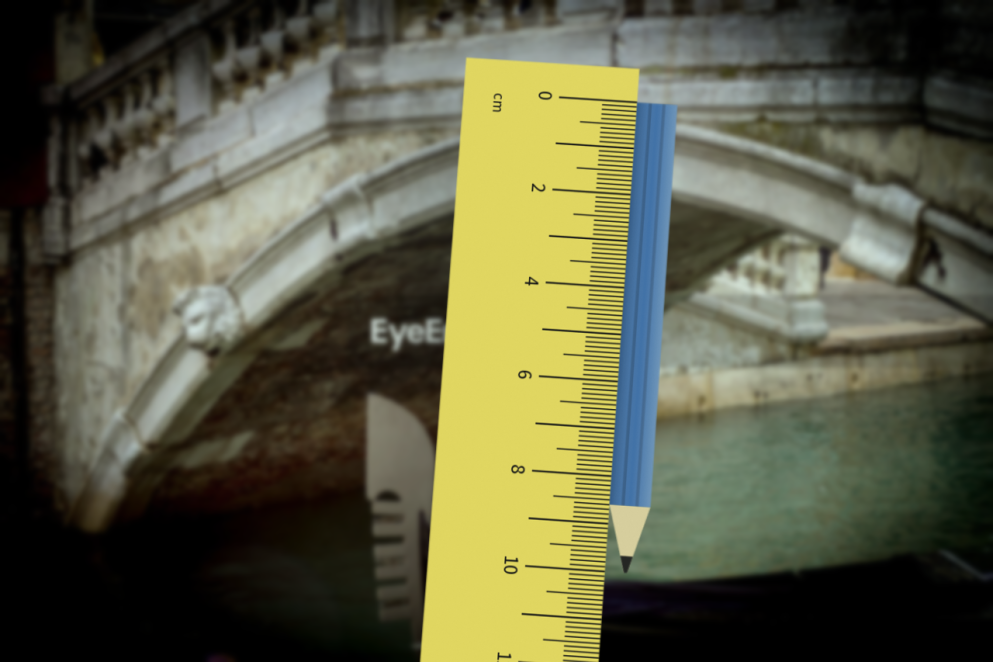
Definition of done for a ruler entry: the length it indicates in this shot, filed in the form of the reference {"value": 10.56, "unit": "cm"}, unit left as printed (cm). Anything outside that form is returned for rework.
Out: {"value": 10, "unit": "cm"}
